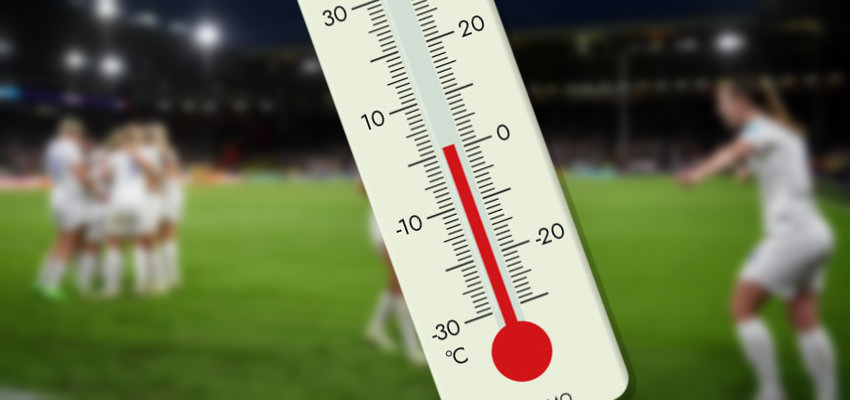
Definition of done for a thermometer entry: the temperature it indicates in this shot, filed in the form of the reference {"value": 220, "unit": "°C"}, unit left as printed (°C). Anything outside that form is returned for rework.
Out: {"value": 1, "unit": "°C"}
